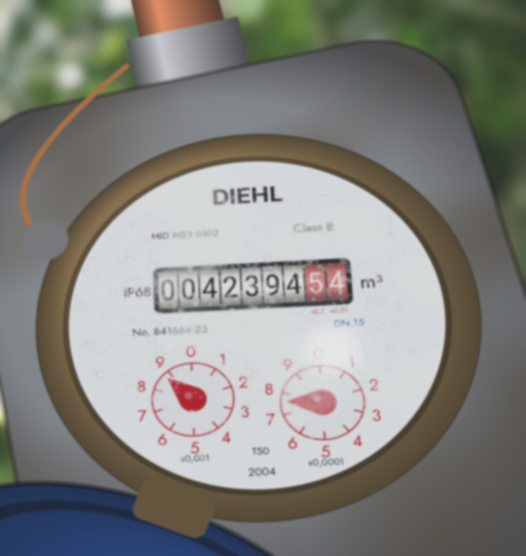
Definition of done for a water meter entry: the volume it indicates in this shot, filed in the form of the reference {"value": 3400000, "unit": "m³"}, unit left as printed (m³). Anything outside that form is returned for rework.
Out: {"value": 42394.5487, "unit": "m³"}
